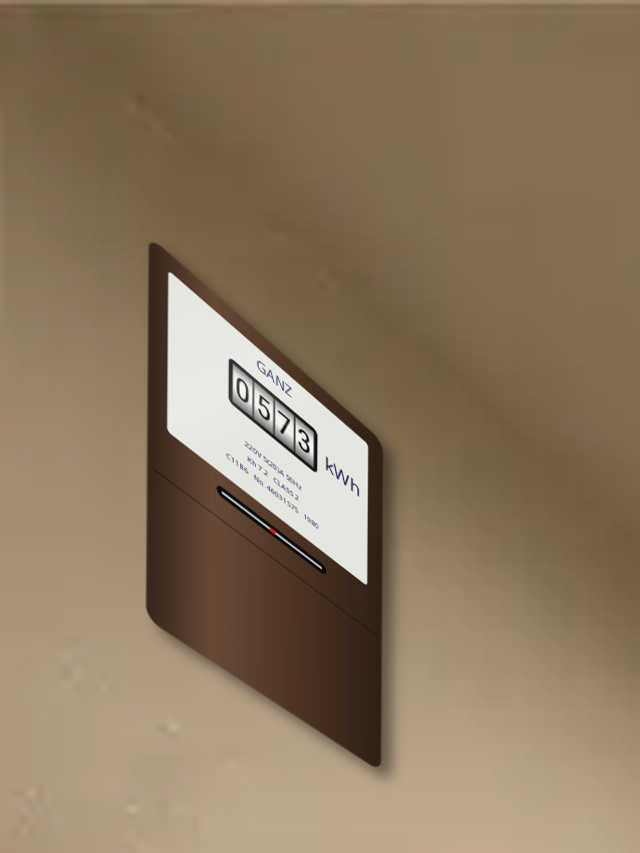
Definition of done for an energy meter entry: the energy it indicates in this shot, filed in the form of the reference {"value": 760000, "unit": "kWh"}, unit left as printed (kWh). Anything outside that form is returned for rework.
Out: {"value": 573, "unit": "kWh"}
